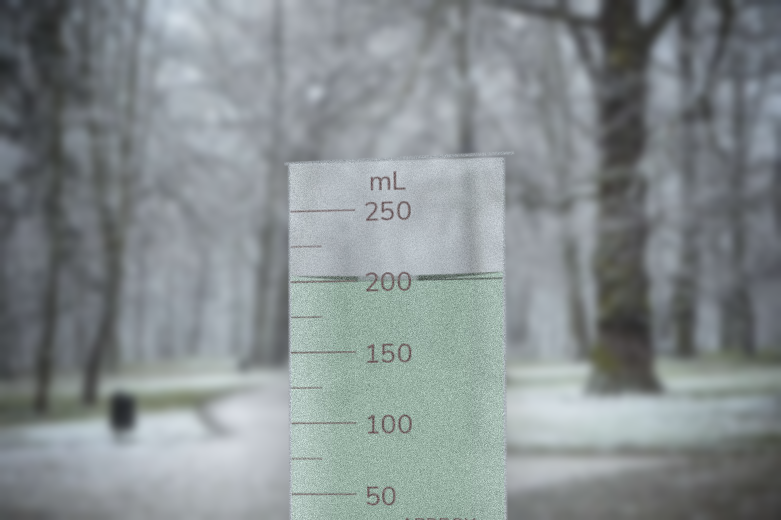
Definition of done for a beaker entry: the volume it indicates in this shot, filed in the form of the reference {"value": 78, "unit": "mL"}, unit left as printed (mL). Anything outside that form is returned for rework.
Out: {"value": 200, "unit": "mL"}
